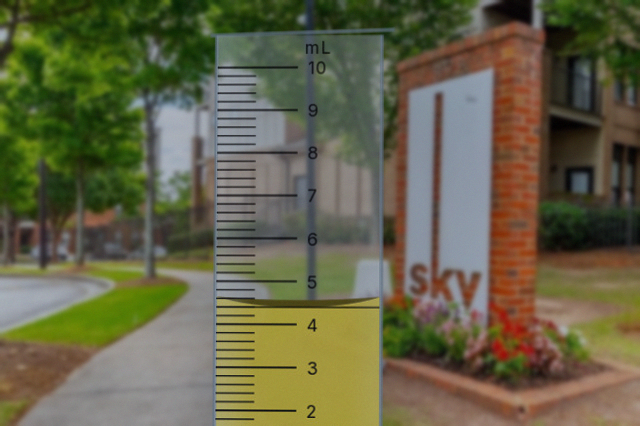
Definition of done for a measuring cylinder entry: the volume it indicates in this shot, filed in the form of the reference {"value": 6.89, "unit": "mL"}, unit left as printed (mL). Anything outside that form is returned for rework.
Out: {"value": 4.4, "unit": "mL"}
